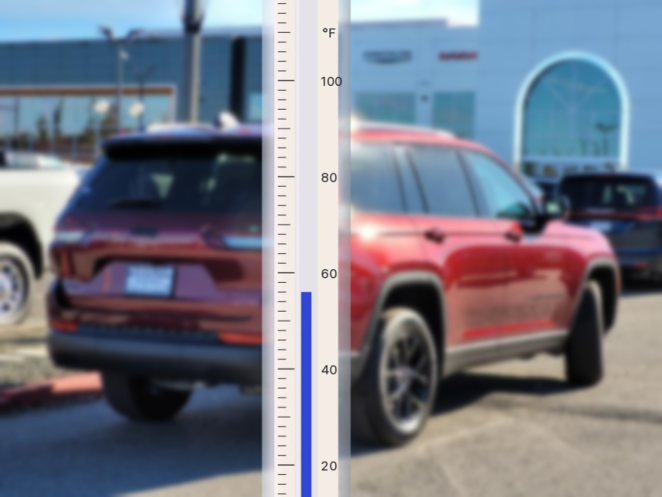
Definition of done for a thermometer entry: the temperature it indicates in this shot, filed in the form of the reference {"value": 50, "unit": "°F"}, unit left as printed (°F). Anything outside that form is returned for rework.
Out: {"value": 56, "unit": "°F"}
